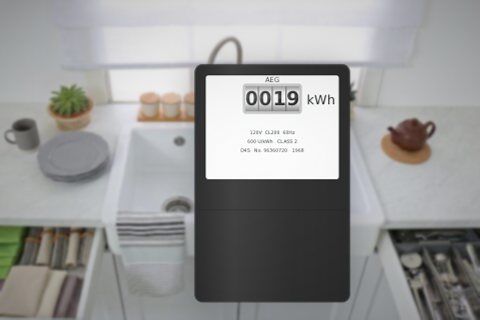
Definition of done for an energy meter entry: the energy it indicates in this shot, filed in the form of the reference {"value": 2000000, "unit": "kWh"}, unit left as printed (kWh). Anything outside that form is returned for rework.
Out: {"value": 19, "unit": "kWh"}
